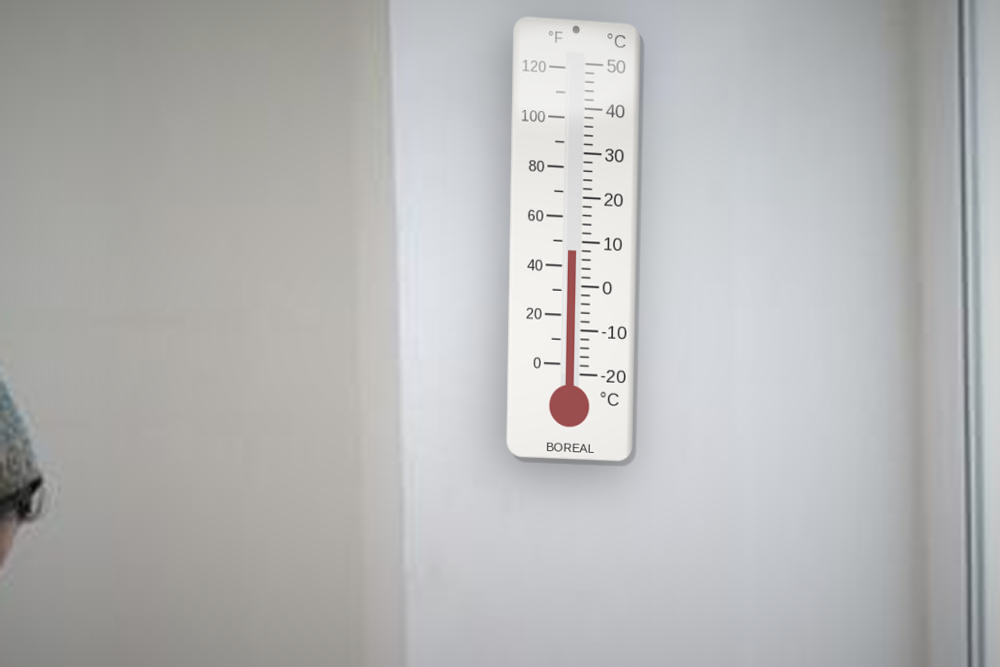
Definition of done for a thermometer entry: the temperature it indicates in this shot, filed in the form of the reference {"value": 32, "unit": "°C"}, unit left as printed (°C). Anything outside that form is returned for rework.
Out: {"value": 8, "unit": "°C"}
